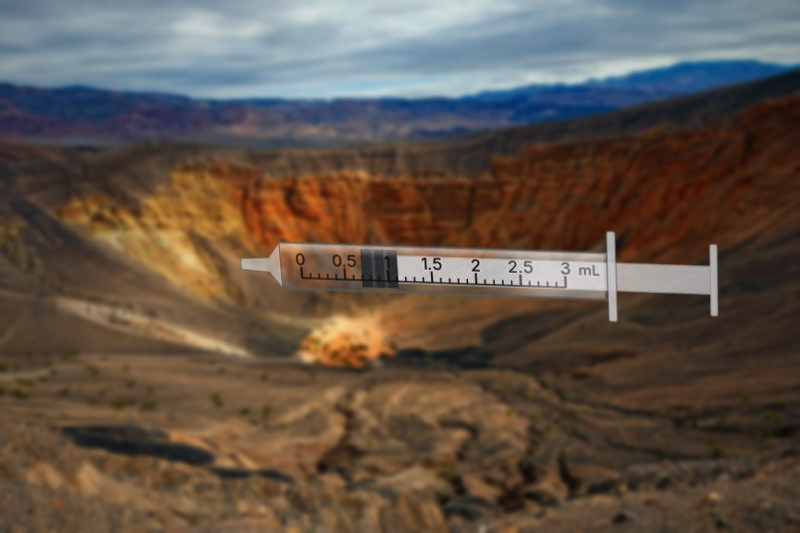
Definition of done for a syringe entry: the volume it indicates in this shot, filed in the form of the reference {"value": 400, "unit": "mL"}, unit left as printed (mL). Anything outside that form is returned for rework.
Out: {"value": 0.7, "unit": "mL"}
